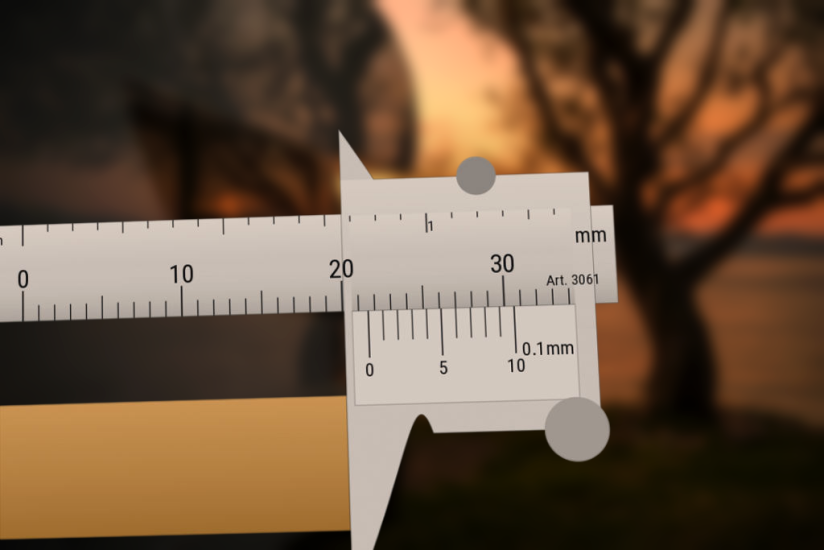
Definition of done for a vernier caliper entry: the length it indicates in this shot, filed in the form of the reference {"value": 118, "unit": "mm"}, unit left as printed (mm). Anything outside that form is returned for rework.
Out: {"value": 21.6, "unit": "mm"}
